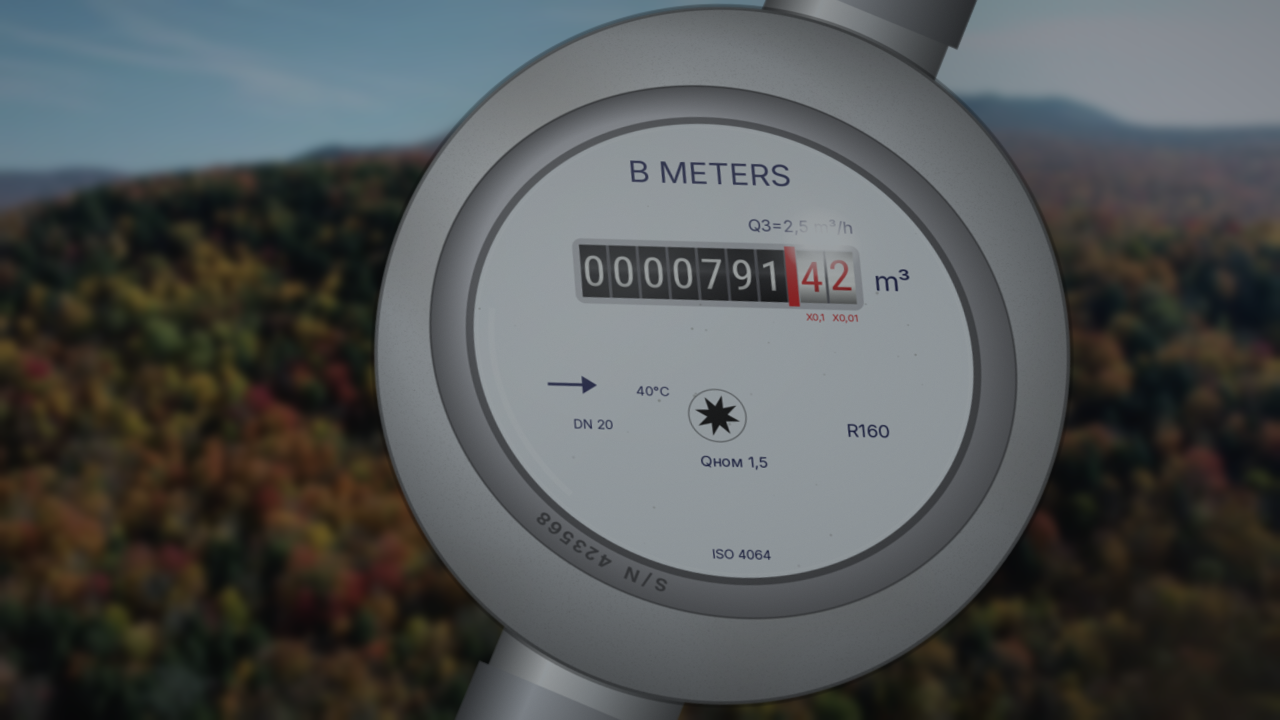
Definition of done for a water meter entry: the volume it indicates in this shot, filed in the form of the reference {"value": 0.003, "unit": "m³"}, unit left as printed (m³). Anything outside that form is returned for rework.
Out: {"value": 791.42, "unit": "m³"}
